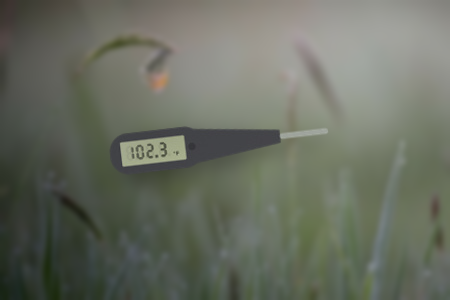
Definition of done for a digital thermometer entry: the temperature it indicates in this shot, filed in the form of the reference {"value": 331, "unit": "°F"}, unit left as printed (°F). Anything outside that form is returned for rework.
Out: {"value": 102.3, "unit": "°F"}
